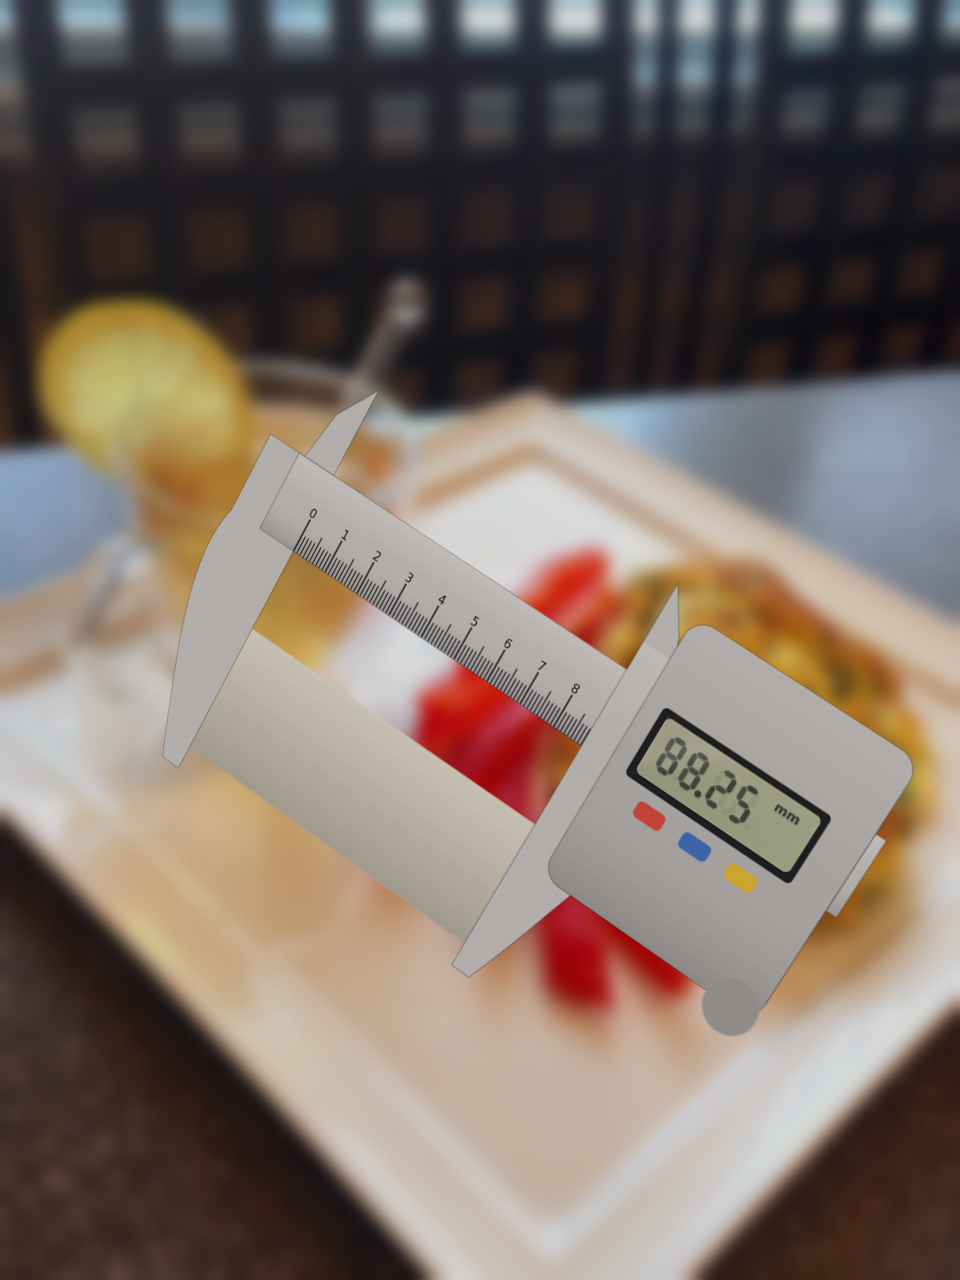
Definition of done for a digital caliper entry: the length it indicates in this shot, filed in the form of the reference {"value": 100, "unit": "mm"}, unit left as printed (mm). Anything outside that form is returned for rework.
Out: {"value": 88.25, "unit": "mm"}
